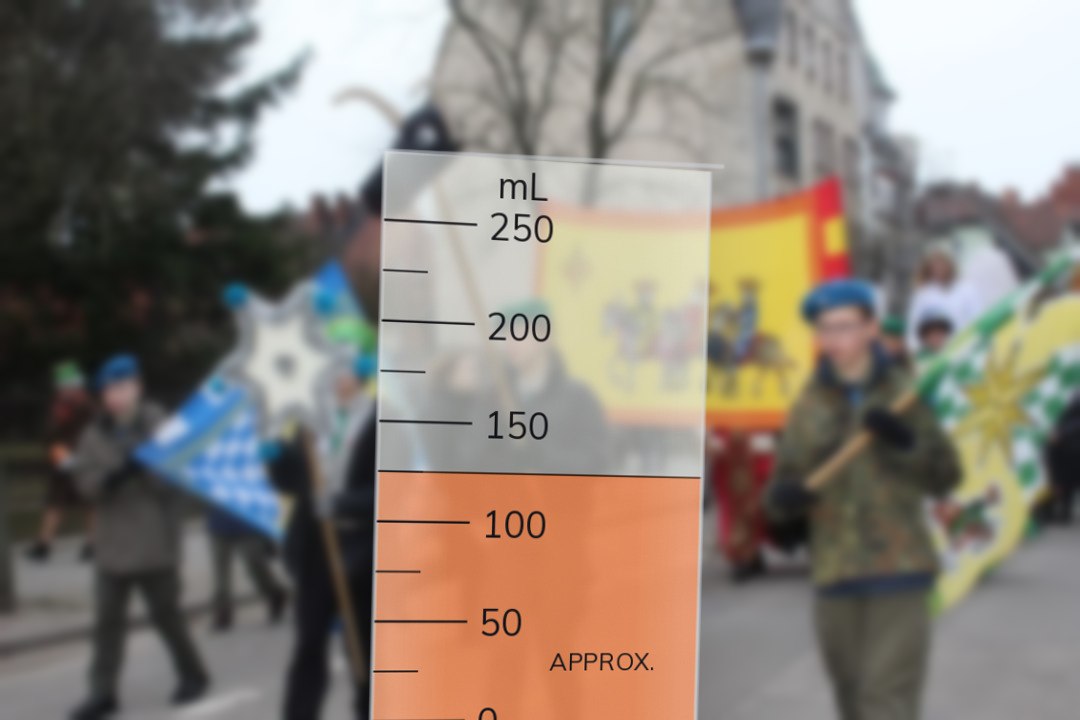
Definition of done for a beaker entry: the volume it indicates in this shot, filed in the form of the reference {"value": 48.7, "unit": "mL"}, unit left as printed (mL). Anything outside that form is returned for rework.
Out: {"value": 125, "unit": "mL"}
